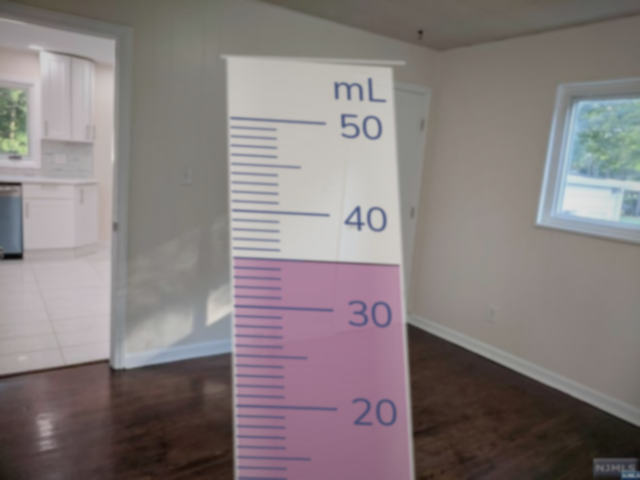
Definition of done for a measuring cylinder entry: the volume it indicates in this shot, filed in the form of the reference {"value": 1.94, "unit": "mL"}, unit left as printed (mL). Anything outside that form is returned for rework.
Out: {"value": 35, "unit": "mL"}
